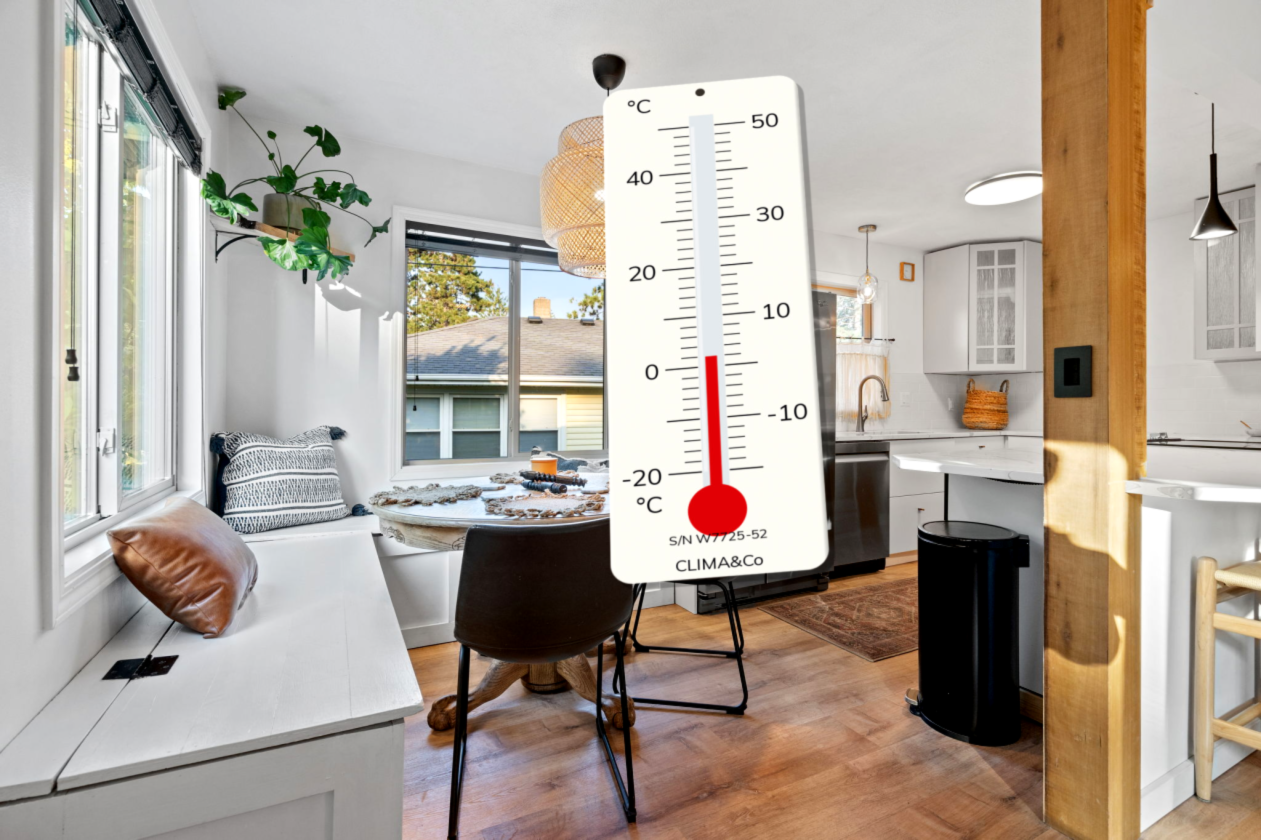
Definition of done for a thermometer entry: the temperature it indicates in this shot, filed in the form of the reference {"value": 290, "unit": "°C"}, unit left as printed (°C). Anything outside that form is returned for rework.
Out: {"value": 2, "unit": "°C"}
